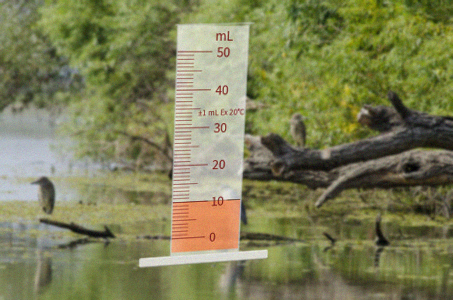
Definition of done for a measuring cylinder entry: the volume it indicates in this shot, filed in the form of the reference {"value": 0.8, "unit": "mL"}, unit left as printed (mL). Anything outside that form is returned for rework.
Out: {"value": 10, "unit": "mL"}
